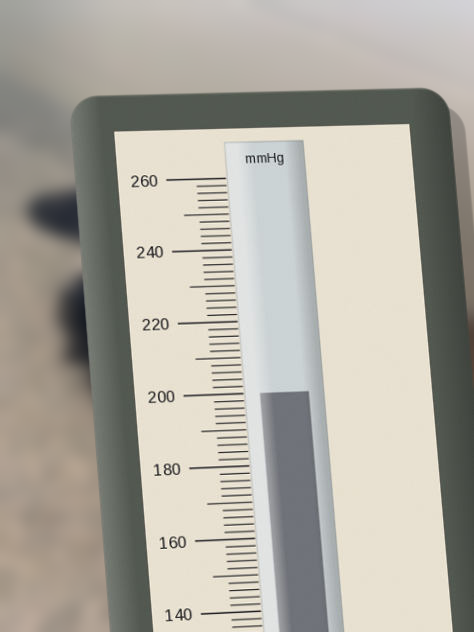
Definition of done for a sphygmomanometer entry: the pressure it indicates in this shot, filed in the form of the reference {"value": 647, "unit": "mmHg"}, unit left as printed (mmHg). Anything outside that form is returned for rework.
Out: {"value": 200, "unit": "mmHg"}
